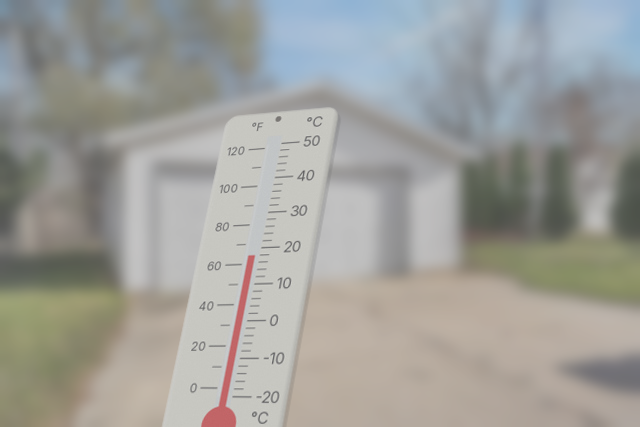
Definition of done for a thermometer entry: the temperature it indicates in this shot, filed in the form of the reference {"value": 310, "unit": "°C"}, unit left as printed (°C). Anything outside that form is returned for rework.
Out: {"value": 18, "unit": "°C"}
